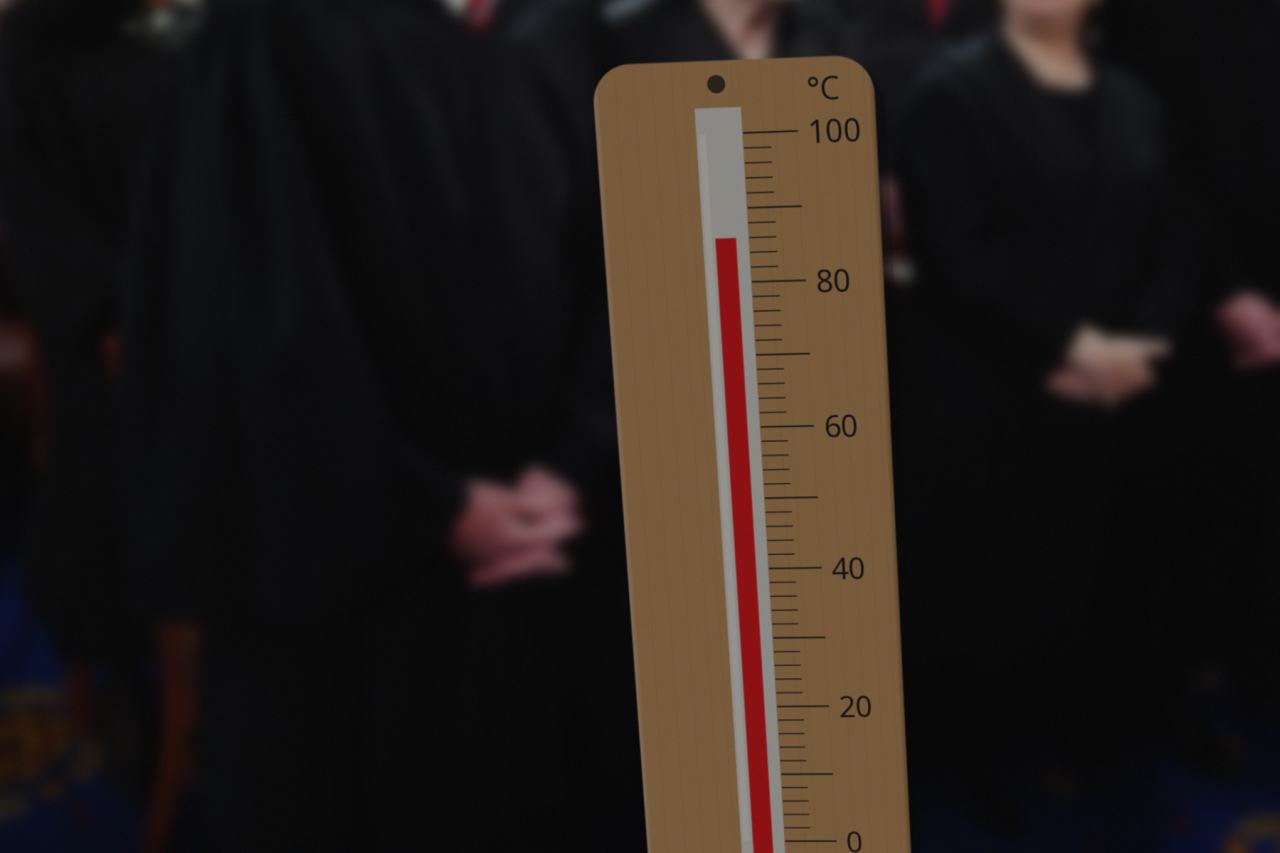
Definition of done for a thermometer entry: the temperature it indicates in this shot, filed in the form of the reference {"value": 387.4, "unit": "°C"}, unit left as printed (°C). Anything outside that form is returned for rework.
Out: {"value": 86, "unit": "°C"}
